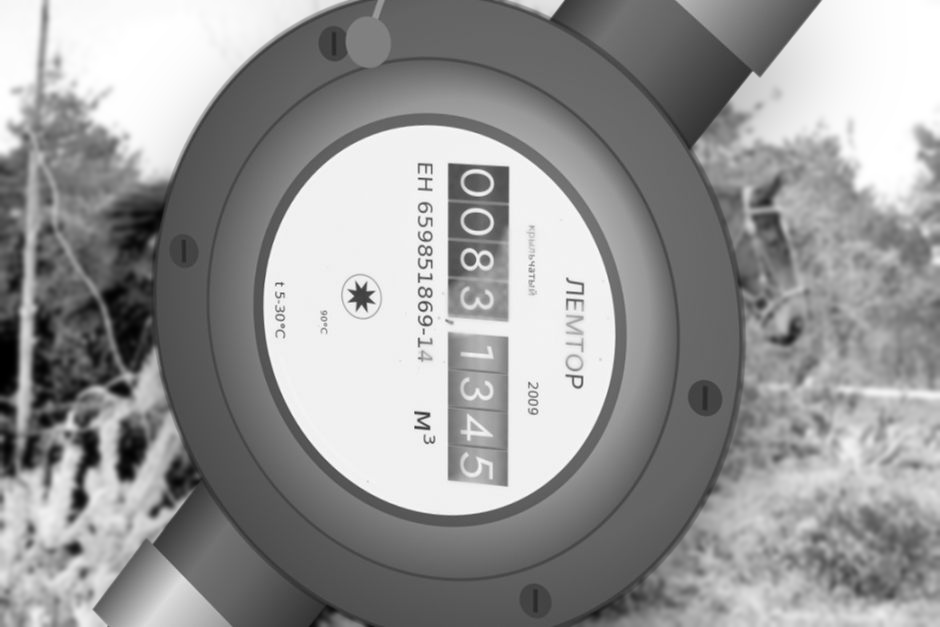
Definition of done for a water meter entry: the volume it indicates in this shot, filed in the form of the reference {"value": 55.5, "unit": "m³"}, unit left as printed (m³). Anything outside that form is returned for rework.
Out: {"value": 83.1345, "unit": "m³"}
